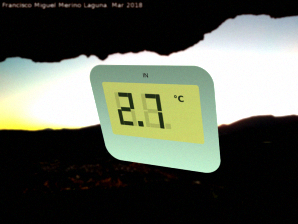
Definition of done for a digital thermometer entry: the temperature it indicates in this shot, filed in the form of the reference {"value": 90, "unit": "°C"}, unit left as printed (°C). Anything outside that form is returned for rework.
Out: {"value": 2.7, "unit": "°C"}
